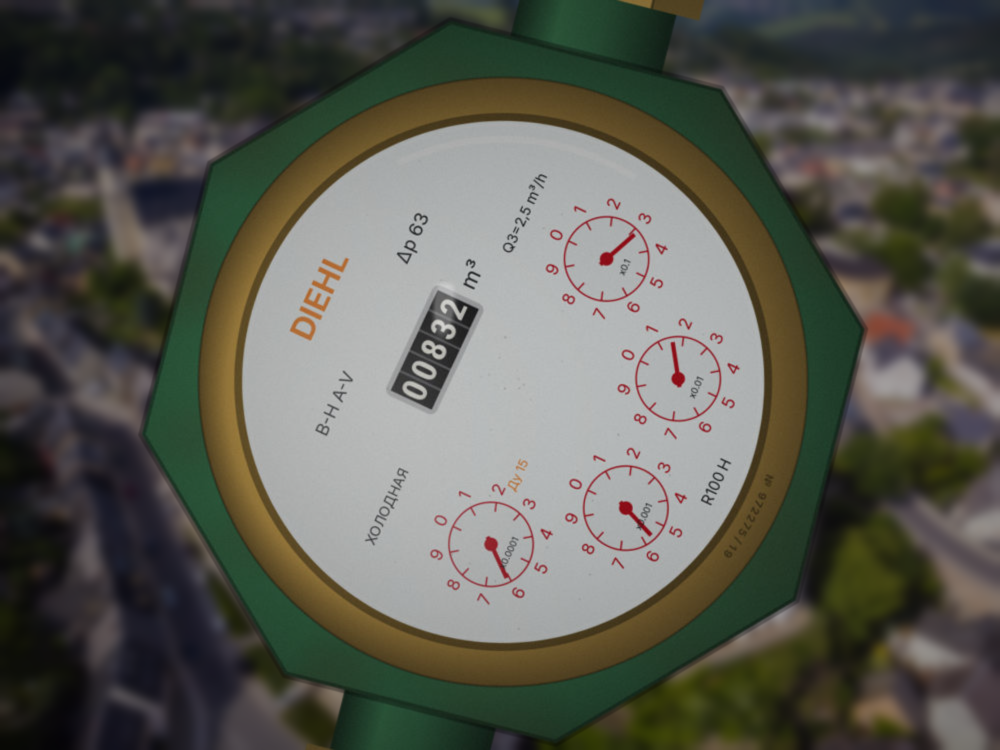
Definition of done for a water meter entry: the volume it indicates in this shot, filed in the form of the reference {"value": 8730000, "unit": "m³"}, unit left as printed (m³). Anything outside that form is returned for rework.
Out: {"value": 832.3156, "unit": "m³"}
